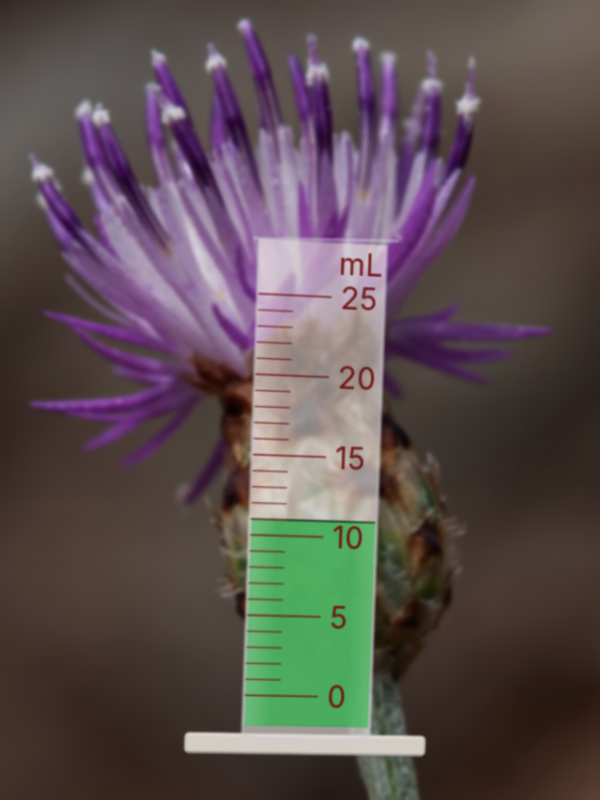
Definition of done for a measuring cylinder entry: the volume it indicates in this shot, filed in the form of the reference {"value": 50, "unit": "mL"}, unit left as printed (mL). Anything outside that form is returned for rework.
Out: {"value": 11, "unit": "mL"}
